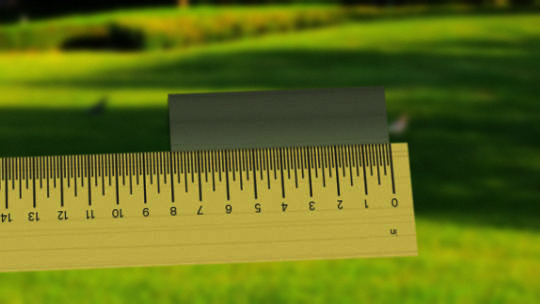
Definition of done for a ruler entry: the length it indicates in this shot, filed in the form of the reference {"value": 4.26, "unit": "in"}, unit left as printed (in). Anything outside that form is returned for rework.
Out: {"value": 8, "unit": "in"}
